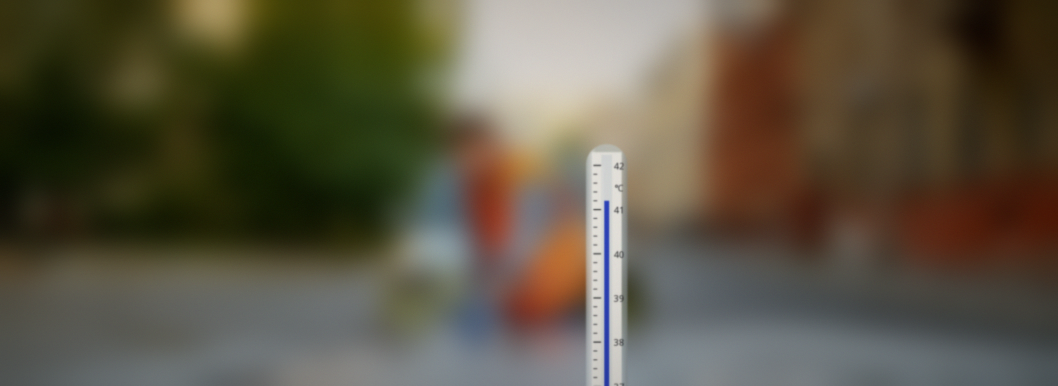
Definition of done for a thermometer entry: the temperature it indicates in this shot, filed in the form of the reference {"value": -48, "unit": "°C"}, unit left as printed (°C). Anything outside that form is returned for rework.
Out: {"value": 41.2, "unit": "°C"}
